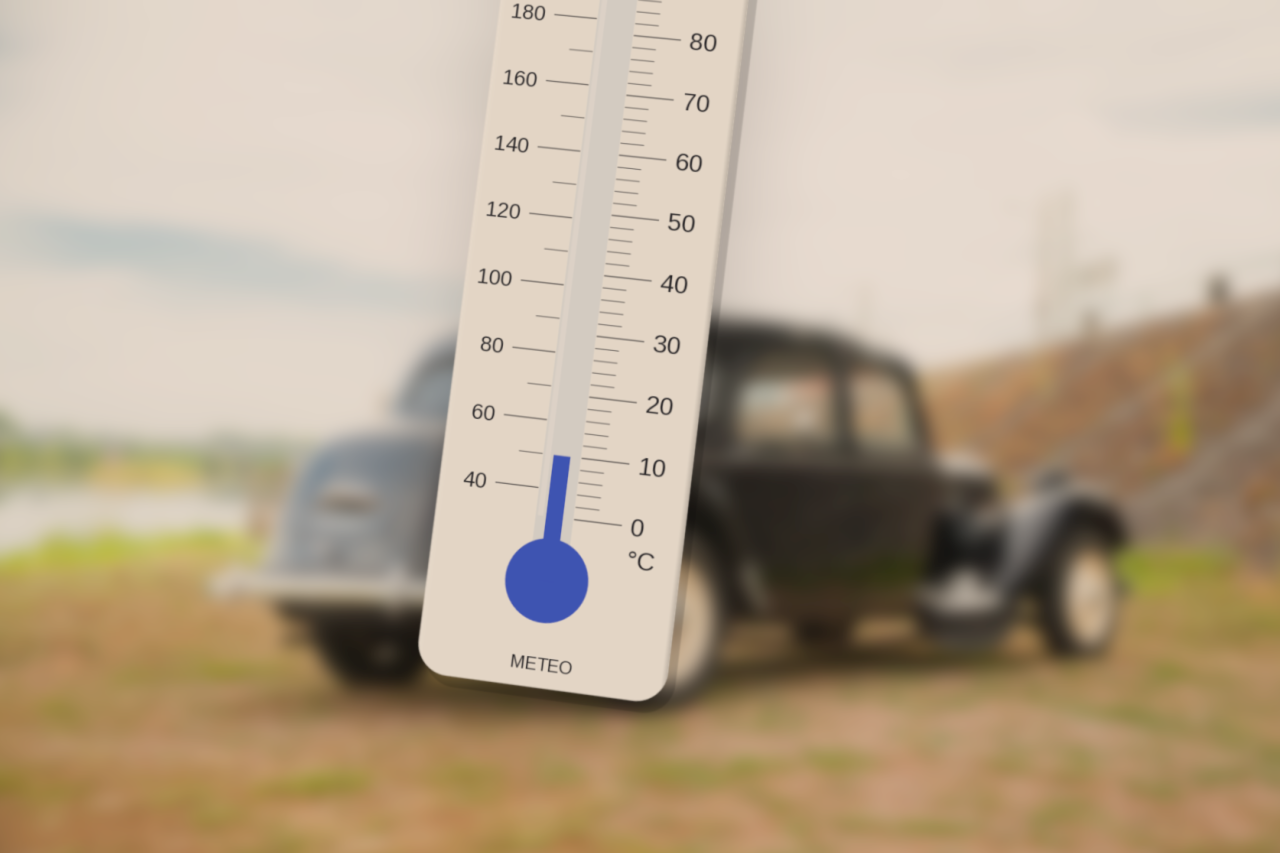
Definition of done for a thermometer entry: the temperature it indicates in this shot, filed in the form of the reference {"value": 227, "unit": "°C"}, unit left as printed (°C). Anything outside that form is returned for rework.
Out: {"value": 10, "unit": "°C"}
